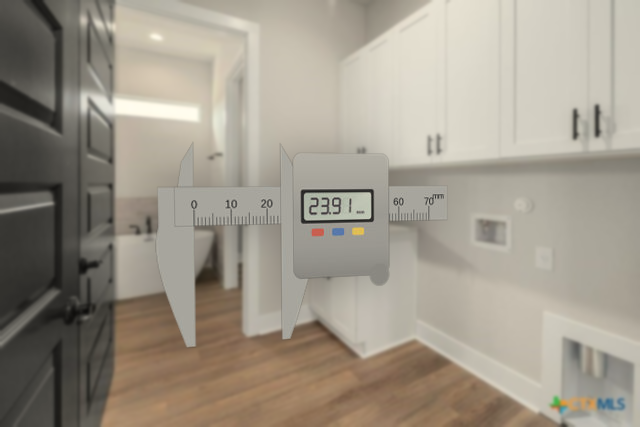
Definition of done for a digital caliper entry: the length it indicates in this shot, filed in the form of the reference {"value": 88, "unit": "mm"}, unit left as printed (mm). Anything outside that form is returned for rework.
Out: {"value": 23.91, "unit": "mm"}
